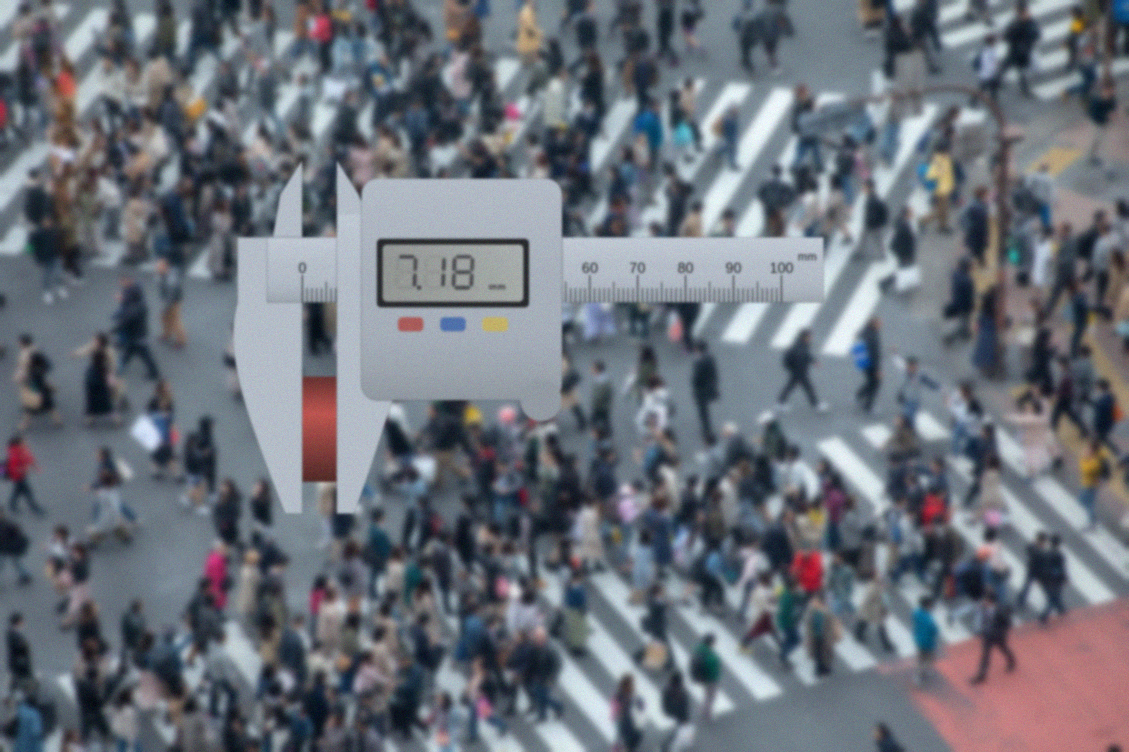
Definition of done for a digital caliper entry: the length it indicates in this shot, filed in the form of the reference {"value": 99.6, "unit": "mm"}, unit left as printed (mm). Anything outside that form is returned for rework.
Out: {"value": 7.18, "unit": "mm"}
